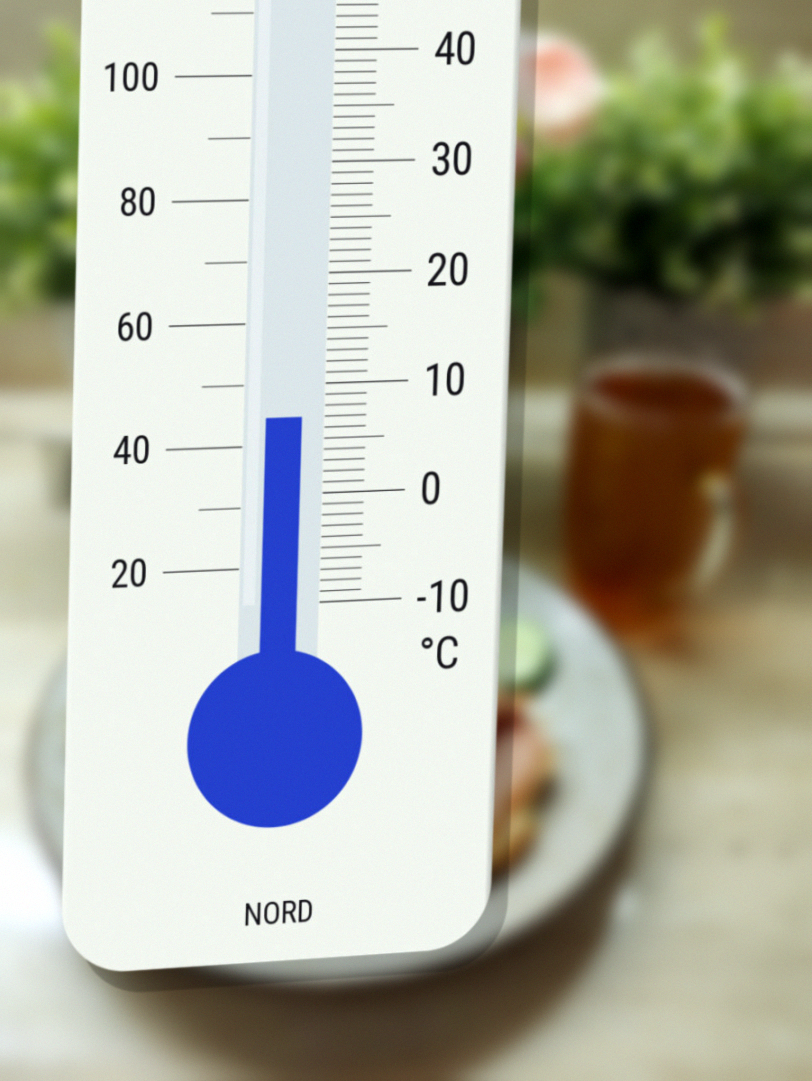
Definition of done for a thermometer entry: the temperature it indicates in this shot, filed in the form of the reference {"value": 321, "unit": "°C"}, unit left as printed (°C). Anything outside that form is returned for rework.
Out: {"value": 7, "unit": "°C"}
